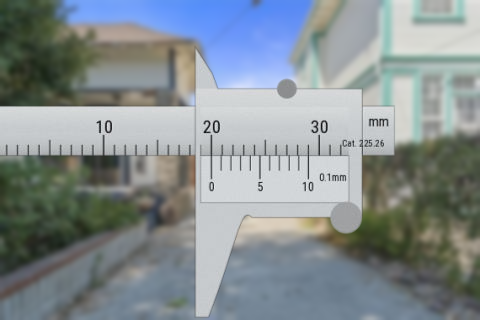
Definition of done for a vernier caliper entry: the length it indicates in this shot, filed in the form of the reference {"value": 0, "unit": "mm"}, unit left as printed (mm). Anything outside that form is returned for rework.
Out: {"value": 20.0, "unit": "mm"}
